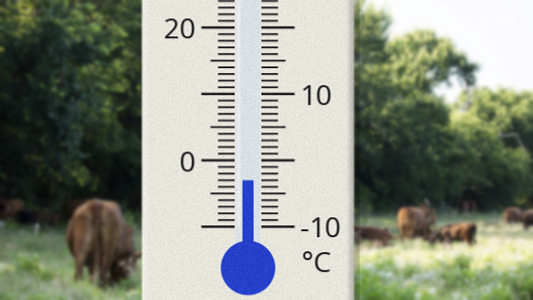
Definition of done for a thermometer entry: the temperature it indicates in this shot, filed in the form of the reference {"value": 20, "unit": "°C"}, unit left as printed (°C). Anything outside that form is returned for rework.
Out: {"value": -3, "unit": "°C"}
